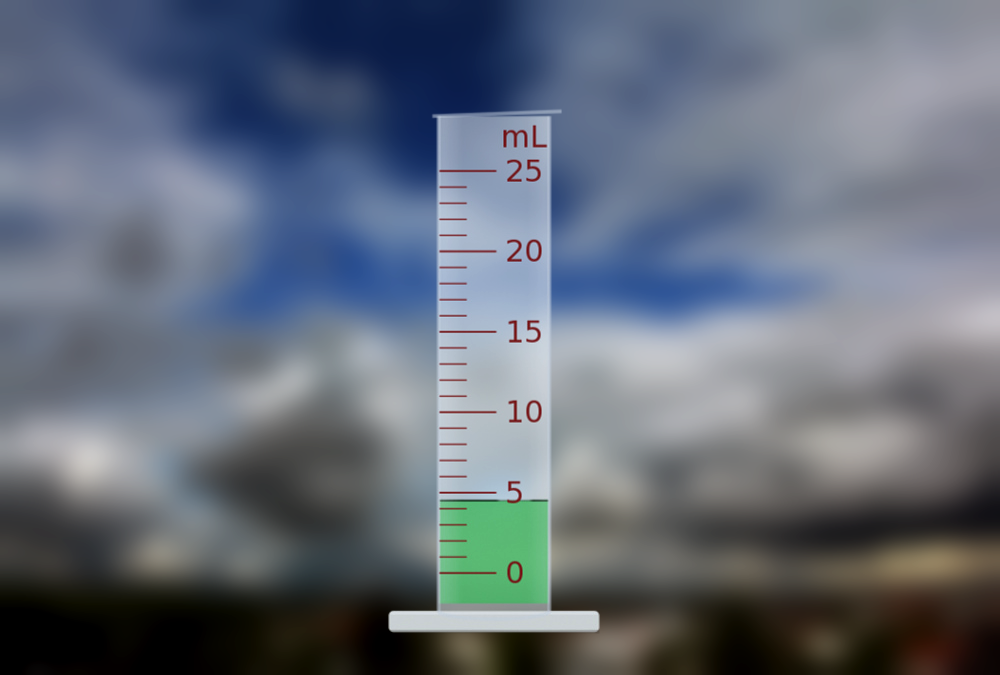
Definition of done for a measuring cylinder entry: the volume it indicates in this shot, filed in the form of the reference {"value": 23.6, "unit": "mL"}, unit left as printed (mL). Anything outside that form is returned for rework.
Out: {"value": 4.5, "unit": "mL"}
